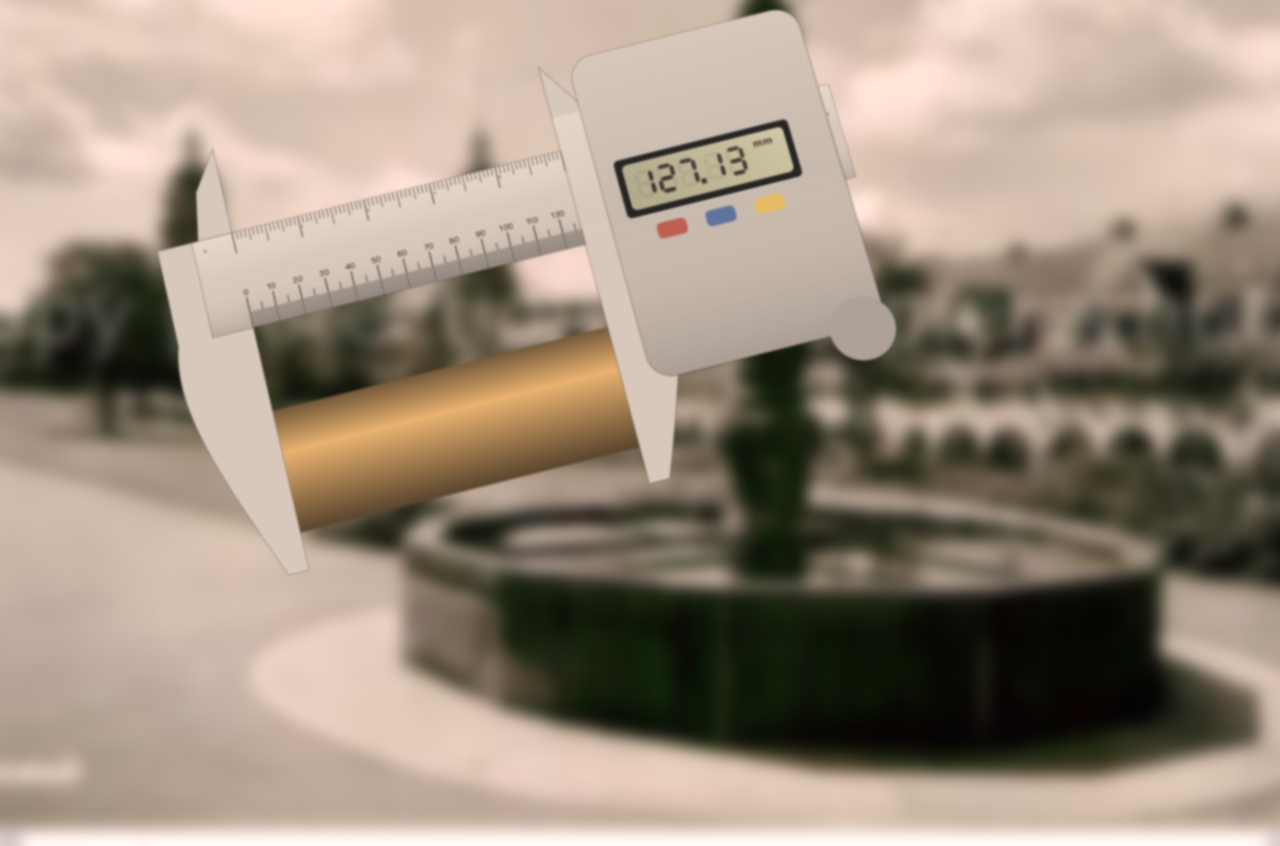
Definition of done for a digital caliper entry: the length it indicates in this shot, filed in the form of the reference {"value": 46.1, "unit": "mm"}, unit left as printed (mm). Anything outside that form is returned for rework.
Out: {"value": 127.13, "unit": "mm"}
